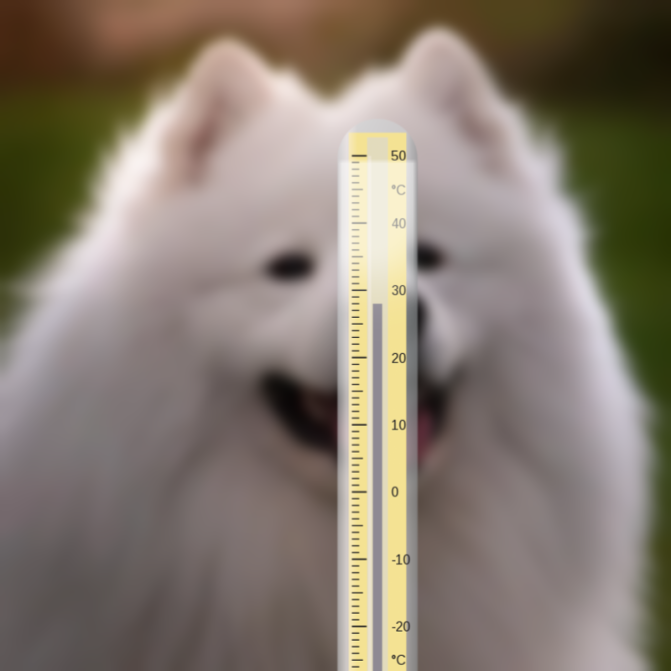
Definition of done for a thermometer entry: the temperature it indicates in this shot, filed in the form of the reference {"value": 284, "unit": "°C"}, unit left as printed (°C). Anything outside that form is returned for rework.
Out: {"value": 28, "unit": "°C"}
